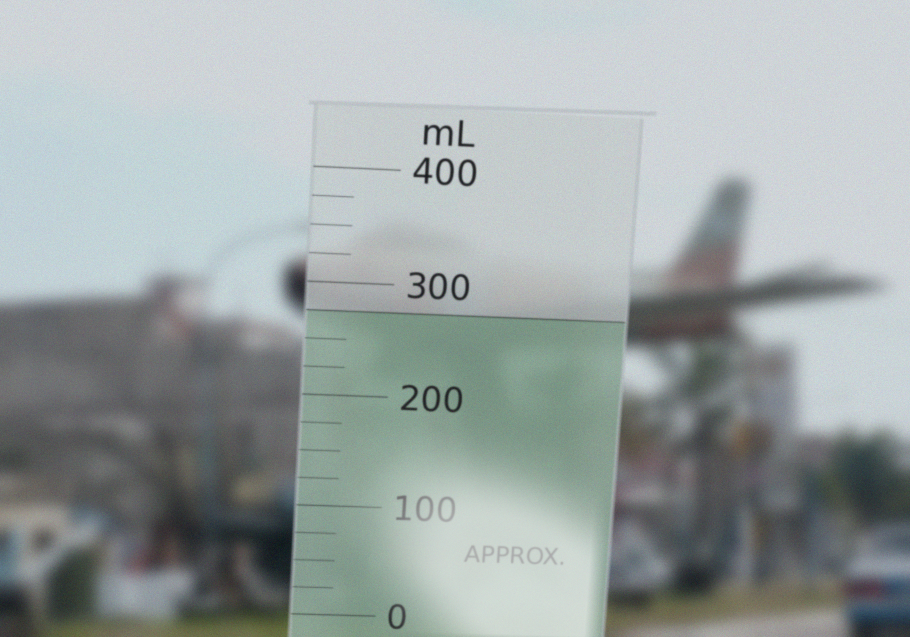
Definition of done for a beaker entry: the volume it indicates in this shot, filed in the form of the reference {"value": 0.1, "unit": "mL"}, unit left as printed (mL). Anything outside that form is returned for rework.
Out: {"value": 275, "unit": "mL"}
